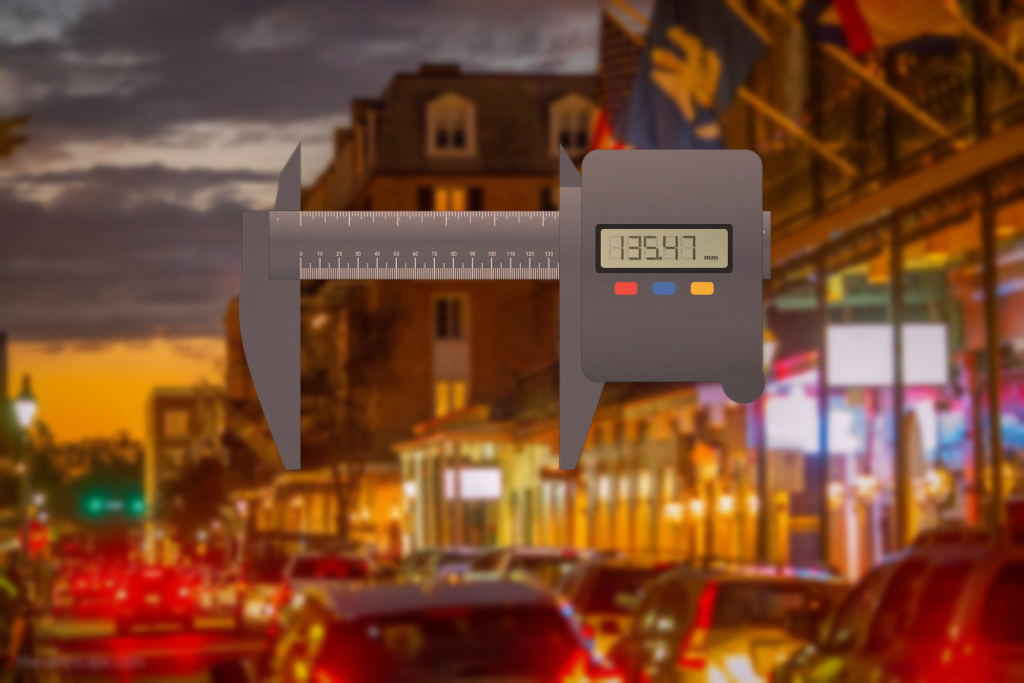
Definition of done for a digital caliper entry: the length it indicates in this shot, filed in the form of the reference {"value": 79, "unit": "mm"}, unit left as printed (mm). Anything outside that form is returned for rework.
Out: {"value": 135.47, "unit": "mm"}
